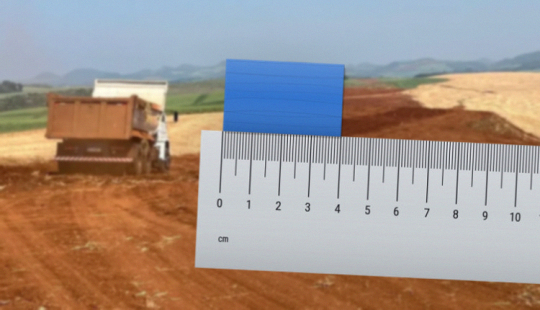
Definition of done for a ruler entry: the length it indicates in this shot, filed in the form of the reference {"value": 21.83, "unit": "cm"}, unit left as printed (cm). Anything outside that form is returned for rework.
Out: {"value": 4, "unit": "cm"}
